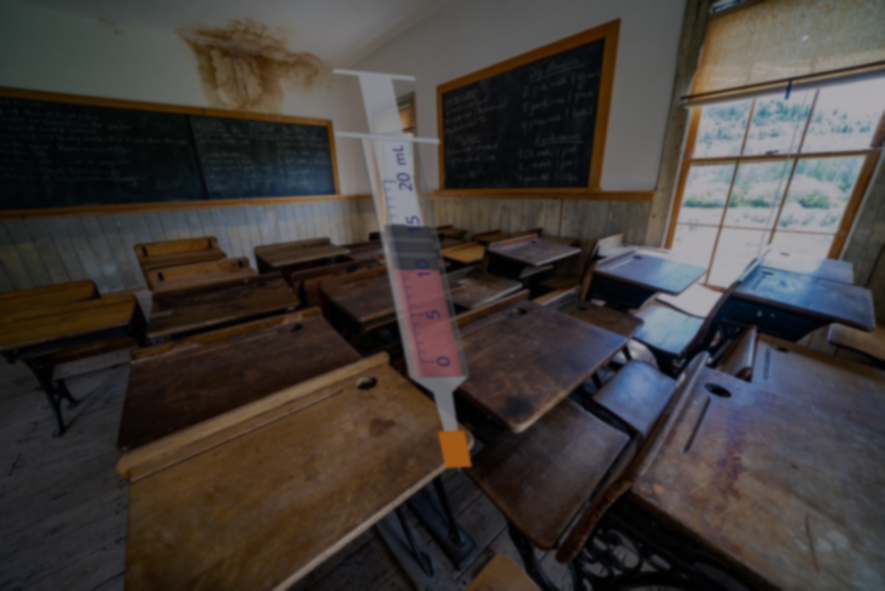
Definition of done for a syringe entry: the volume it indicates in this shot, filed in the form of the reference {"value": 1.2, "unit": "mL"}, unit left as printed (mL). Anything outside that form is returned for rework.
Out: {"value": 10, "unit": "mL"}
